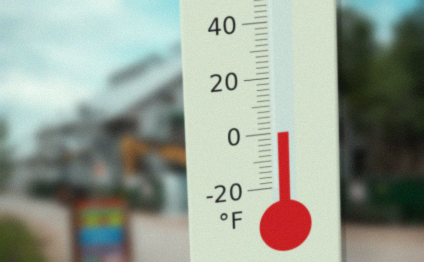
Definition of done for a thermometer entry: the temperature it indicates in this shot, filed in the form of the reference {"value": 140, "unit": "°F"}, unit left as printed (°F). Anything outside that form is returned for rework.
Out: {"value": 0, "unit": "°F"}
